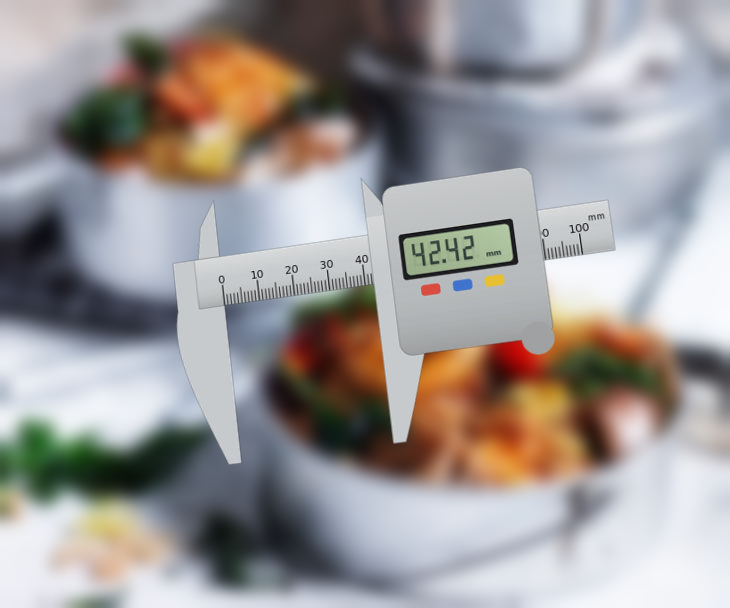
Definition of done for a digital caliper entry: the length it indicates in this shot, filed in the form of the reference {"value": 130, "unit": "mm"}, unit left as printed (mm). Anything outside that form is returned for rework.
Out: {"value": 42.42, "unit": "mm"}
